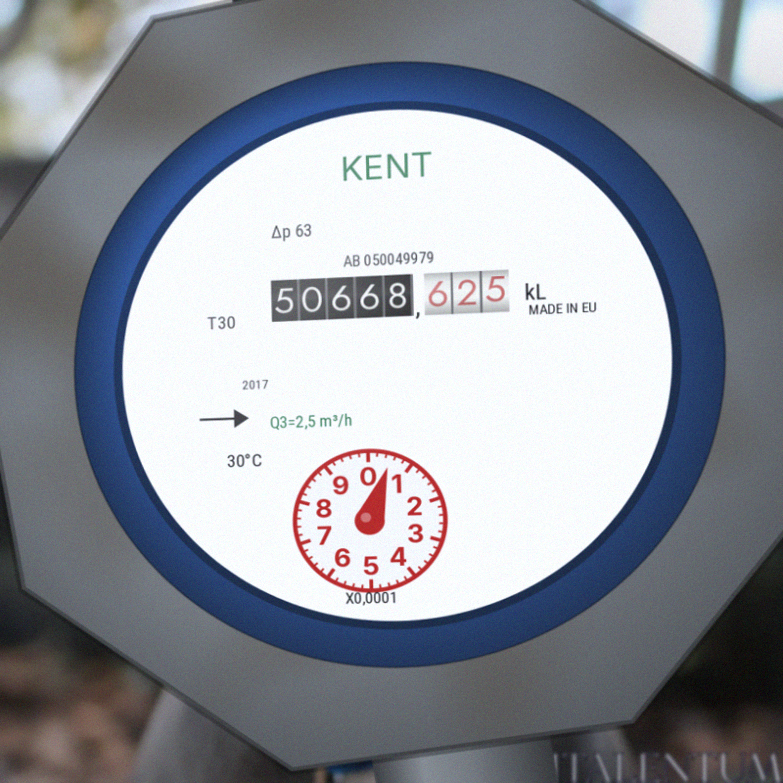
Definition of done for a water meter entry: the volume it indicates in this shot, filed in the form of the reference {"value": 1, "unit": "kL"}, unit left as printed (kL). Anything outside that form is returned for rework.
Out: {"value": 50668.6250, "unit": "kL"}
